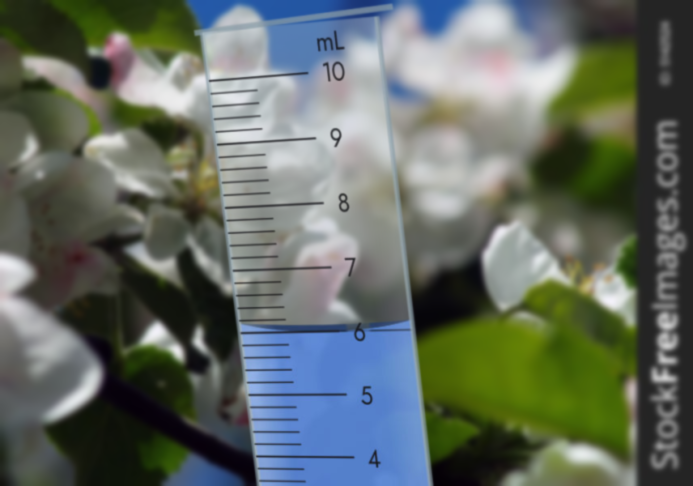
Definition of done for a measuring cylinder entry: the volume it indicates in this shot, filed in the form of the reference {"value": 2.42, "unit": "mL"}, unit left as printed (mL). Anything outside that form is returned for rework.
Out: {"value": 6, "unit": "mL"}
